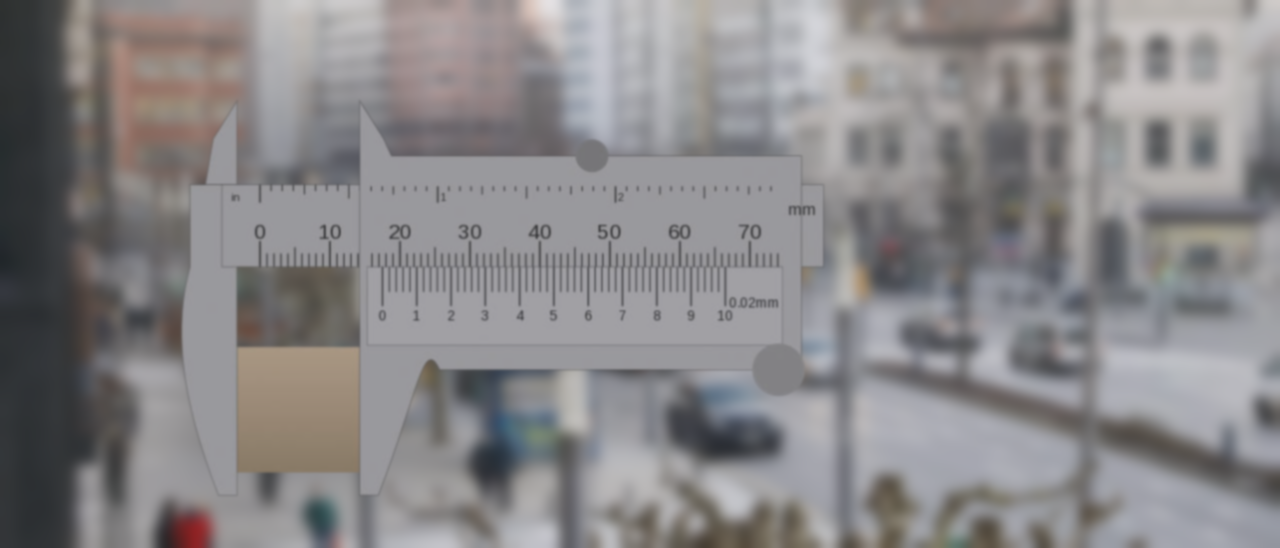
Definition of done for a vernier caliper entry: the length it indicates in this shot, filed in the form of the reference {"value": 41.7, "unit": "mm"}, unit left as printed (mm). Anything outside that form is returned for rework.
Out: {"value": 17.5, "unit": "mm"}
